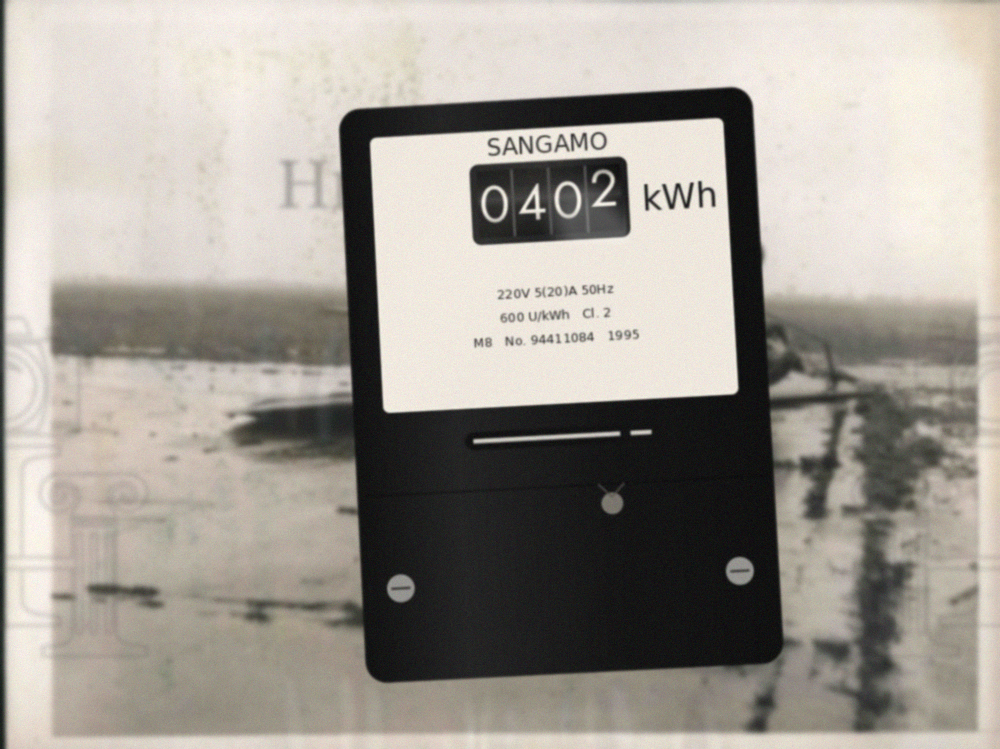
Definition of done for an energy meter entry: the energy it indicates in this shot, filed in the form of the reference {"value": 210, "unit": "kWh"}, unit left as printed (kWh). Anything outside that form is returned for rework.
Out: {"value": 402, "unit": "kWh"}
